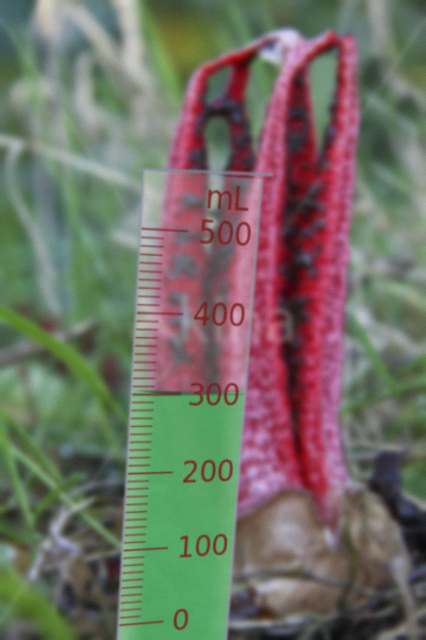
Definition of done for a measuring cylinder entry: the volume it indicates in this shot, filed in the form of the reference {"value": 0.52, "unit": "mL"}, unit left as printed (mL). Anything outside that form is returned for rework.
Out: {"value": 300, "unit": "mL"}
